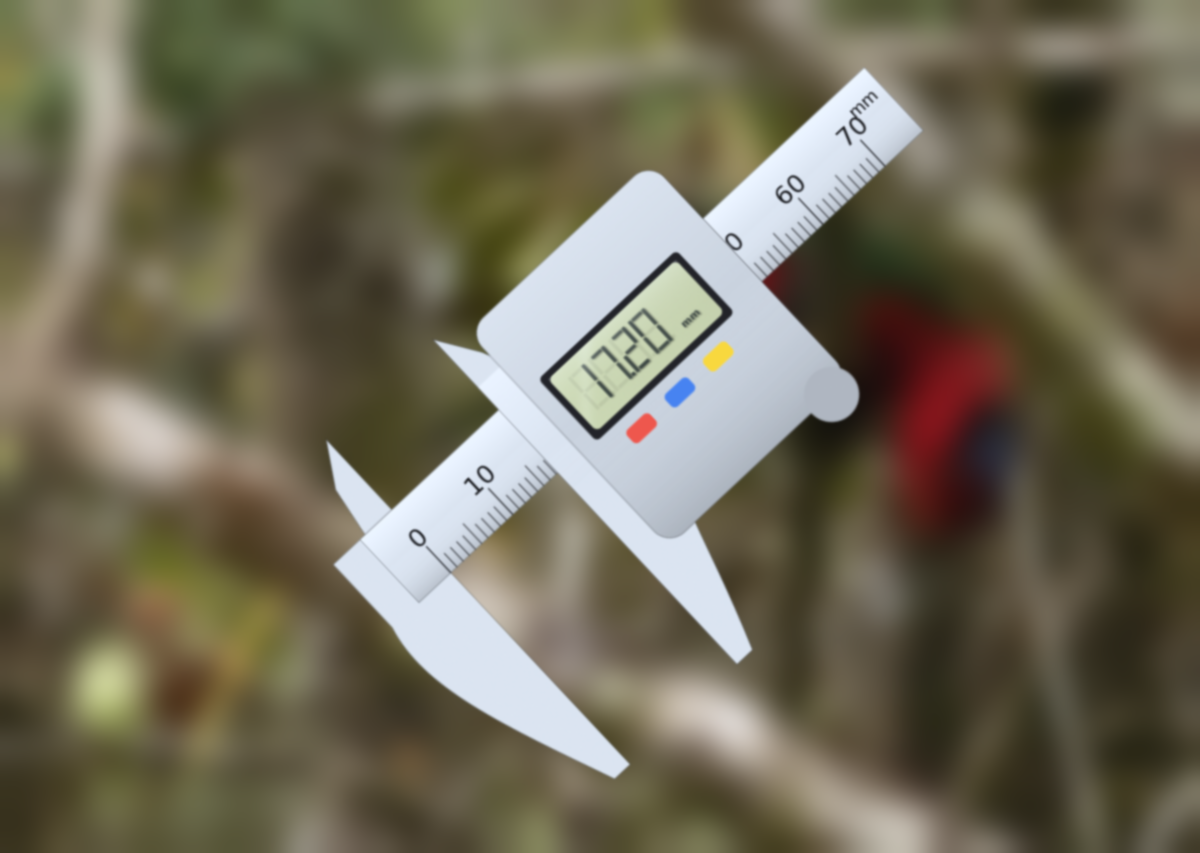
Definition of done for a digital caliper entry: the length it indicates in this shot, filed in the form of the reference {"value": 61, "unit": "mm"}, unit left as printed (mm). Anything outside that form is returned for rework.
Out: {"value": 17.20, "unit": "mm"}
